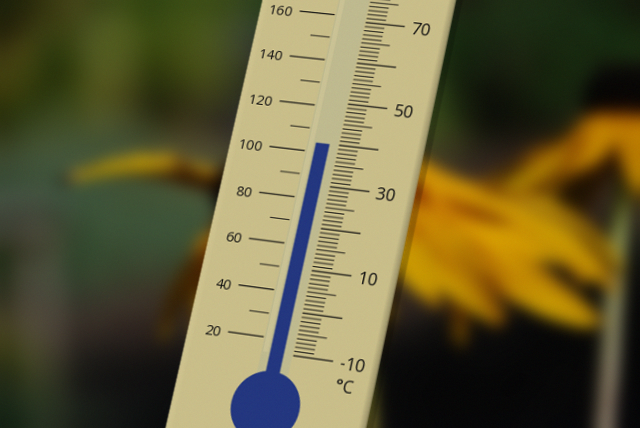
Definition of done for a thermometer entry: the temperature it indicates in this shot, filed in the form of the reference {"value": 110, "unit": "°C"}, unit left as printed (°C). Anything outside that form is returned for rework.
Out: {"value": 40, "unit": "°C"}
